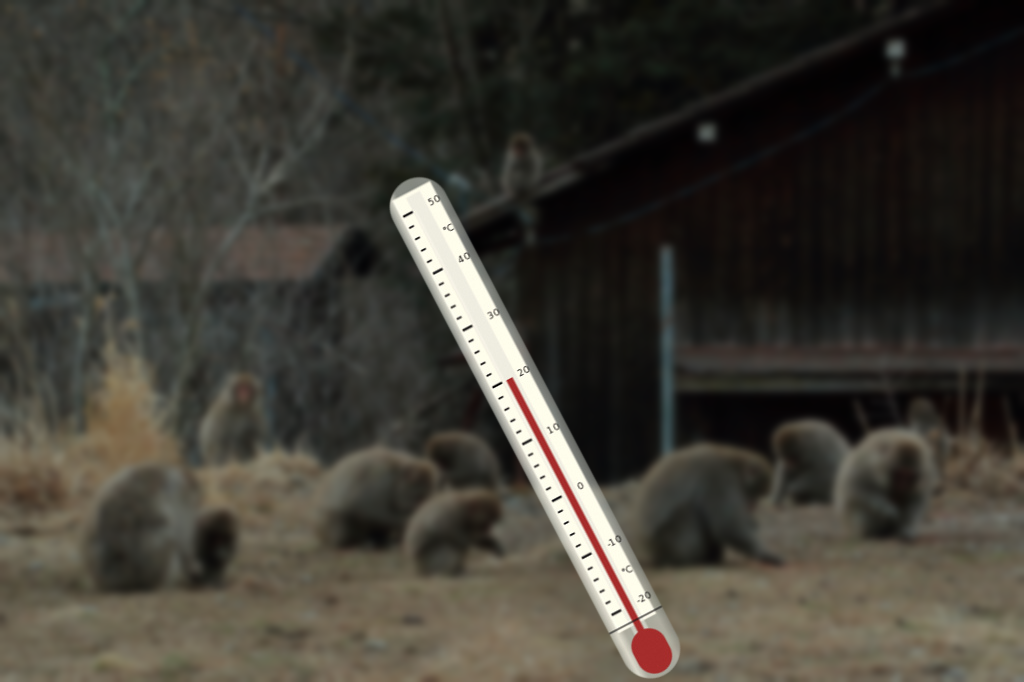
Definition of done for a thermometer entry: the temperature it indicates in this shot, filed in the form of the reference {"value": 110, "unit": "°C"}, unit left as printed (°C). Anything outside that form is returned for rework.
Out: {"value": 20, "unit": "°C"}
